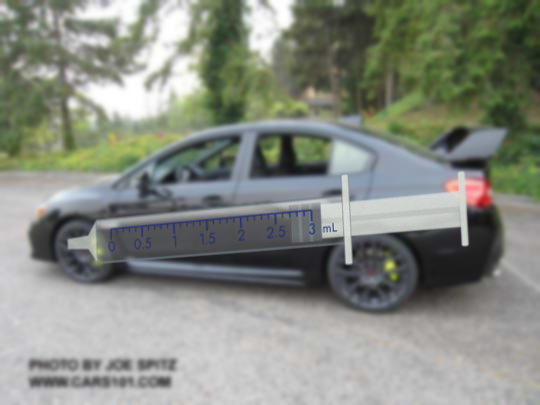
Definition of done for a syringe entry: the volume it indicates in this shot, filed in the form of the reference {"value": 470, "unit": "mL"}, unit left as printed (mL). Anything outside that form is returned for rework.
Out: {"value": 2.7, "unit": "mL"}
